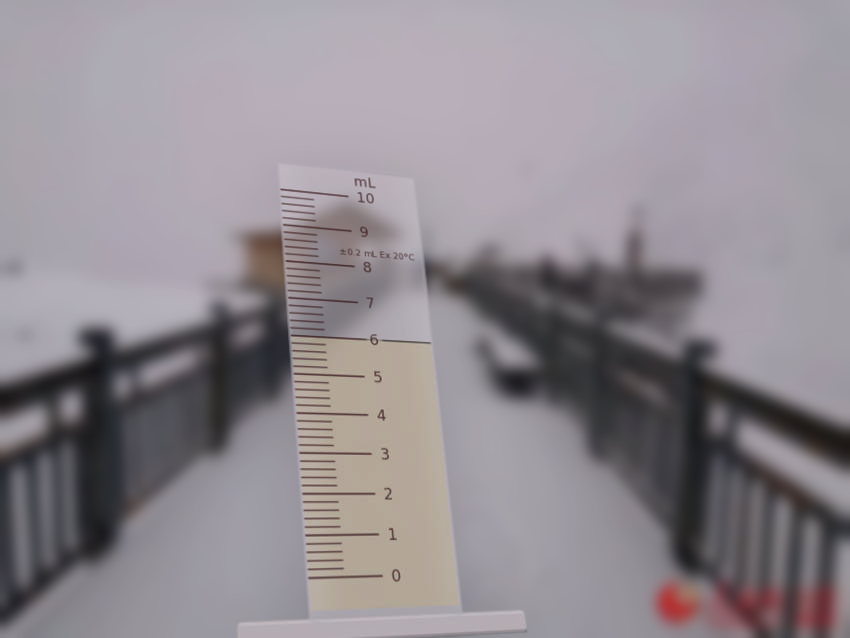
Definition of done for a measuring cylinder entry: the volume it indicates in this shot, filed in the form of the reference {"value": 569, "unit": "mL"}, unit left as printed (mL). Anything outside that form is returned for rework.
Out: {"value": 6, "unit": "mL"}
